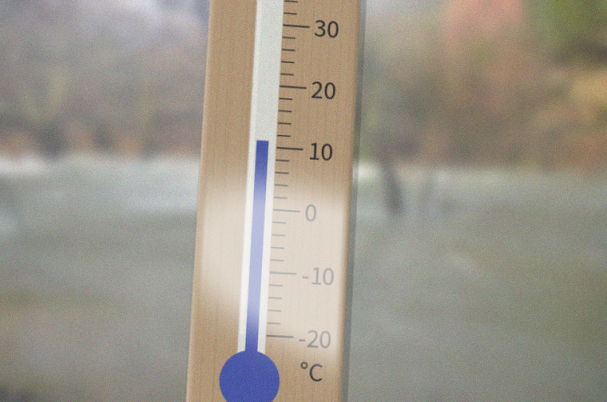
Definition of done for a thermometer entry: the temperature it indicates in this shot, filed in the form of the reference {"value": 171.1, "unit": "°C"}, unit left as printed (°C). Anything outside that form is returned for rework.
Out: {"value": 11, "unit": "°C"}
